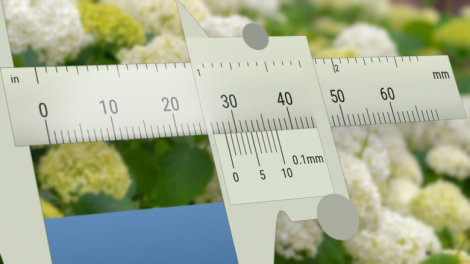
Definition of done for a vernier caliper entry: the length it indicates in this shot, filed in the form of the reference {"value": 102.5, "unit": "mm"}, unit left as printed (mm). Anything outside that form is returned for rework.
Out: {"value": 28.0, "unit": "mm"}
